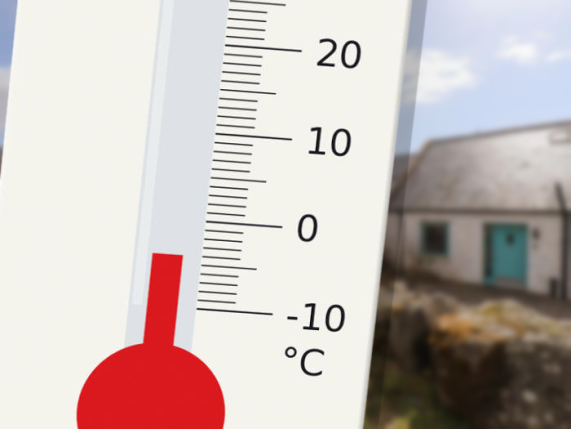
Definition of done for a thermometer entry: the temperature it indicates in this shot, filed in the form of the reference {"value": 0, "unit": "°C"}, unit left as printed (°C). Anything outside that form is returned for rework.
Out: {"value": -4, "unit": "°C"}
